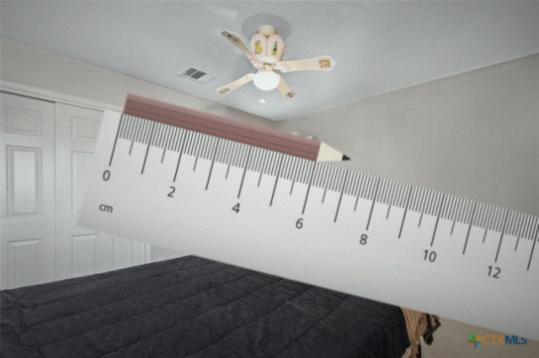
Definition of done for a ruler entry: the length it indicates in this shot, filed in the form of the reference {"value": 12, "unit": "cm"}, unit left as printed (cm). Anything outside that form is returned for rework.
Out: {"value": 7, "unit": "cm"}
